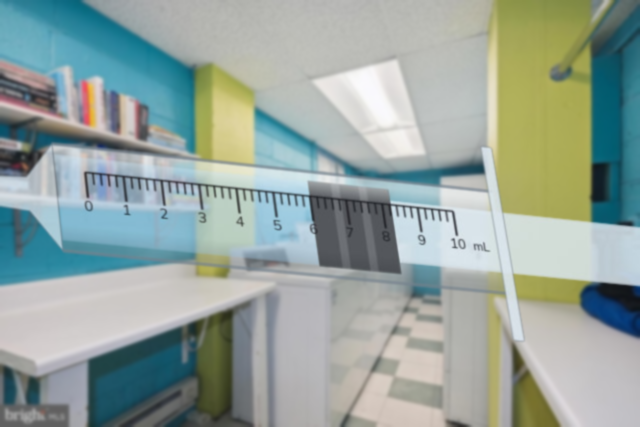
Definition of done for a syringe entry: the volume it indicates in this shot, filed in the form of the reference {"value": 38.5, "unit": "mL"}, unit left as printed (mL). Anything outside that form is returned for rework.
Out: {"value": 6, "unit": "mL"}
